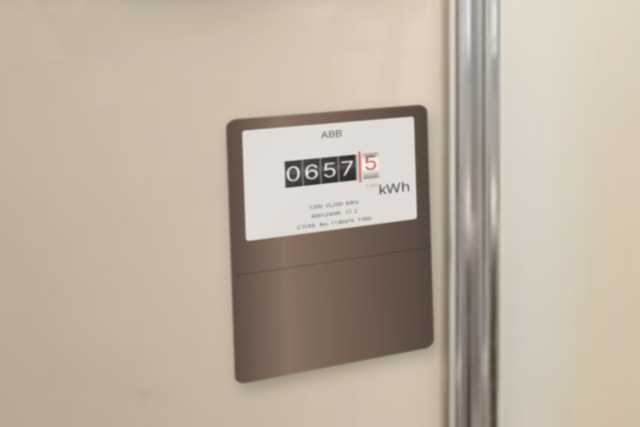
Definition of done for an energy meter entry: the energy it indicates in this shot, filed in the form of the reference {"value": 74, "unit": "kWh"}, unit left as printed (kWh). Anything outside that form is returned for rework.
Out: {"value": 657.5, "unit": "kWh"}
